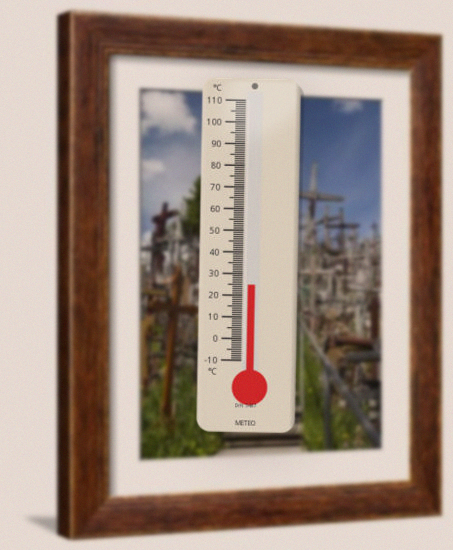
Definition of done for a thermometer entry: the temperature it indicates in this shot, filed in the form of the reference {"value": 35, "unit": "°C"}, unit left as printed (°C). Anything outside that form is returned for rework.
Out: {"value": 25, "unit": "°C"}
